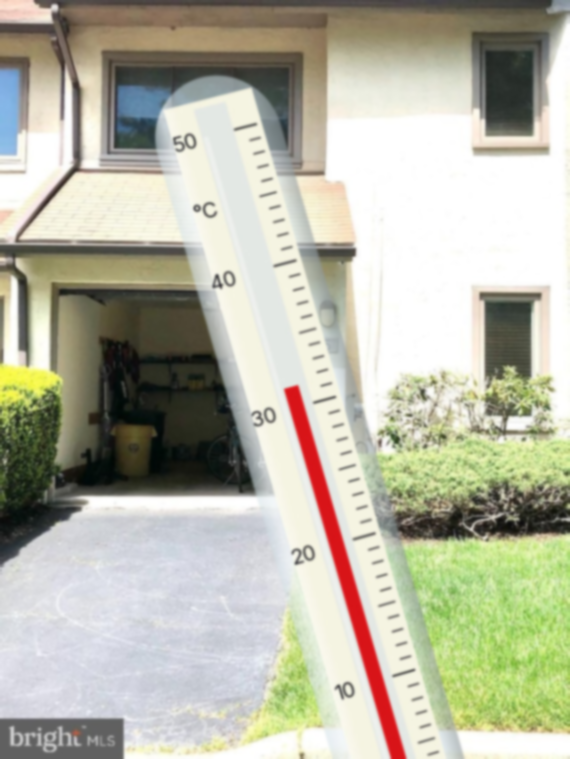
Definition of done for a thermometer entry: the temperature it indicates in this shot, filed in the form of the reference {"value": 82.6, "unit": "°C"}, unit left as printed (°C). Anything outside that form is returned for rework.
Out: {"value": 31.5, "unit": "°C"}
